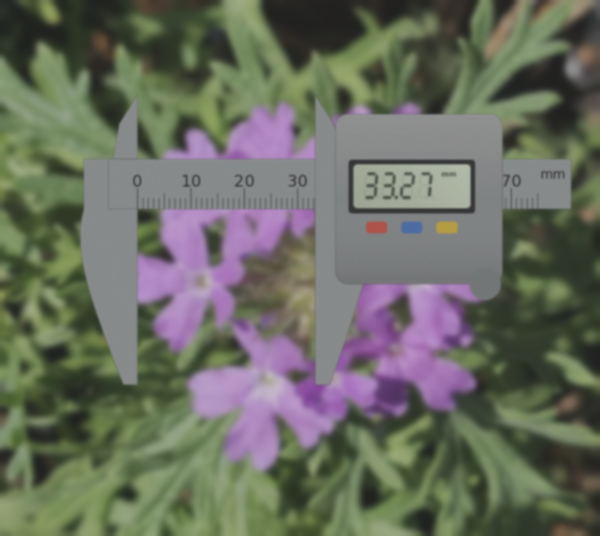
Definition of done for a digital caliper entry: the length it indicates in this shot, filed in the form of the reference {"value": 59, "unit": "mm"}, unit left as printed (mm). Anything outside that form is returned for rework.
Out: {"value": 33.27, "unit": "mm"}
